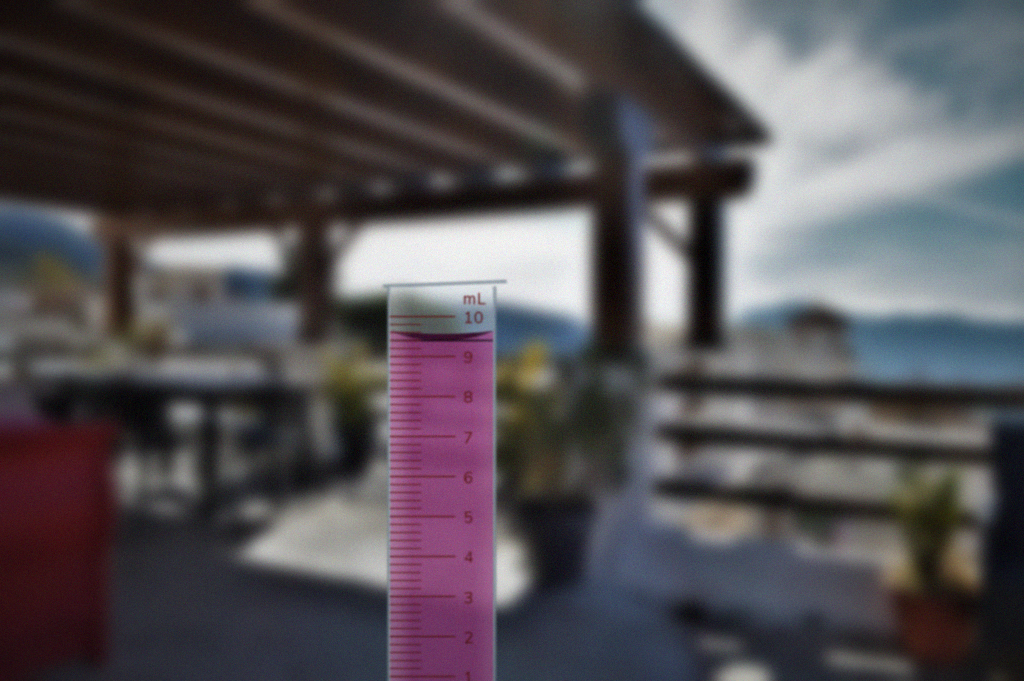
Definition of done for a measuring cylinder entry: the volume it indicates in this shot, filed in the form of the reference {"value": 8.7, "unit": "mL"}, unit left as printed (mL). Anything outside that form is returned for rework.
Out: {"value": 9.4, "unit": "mL"}
